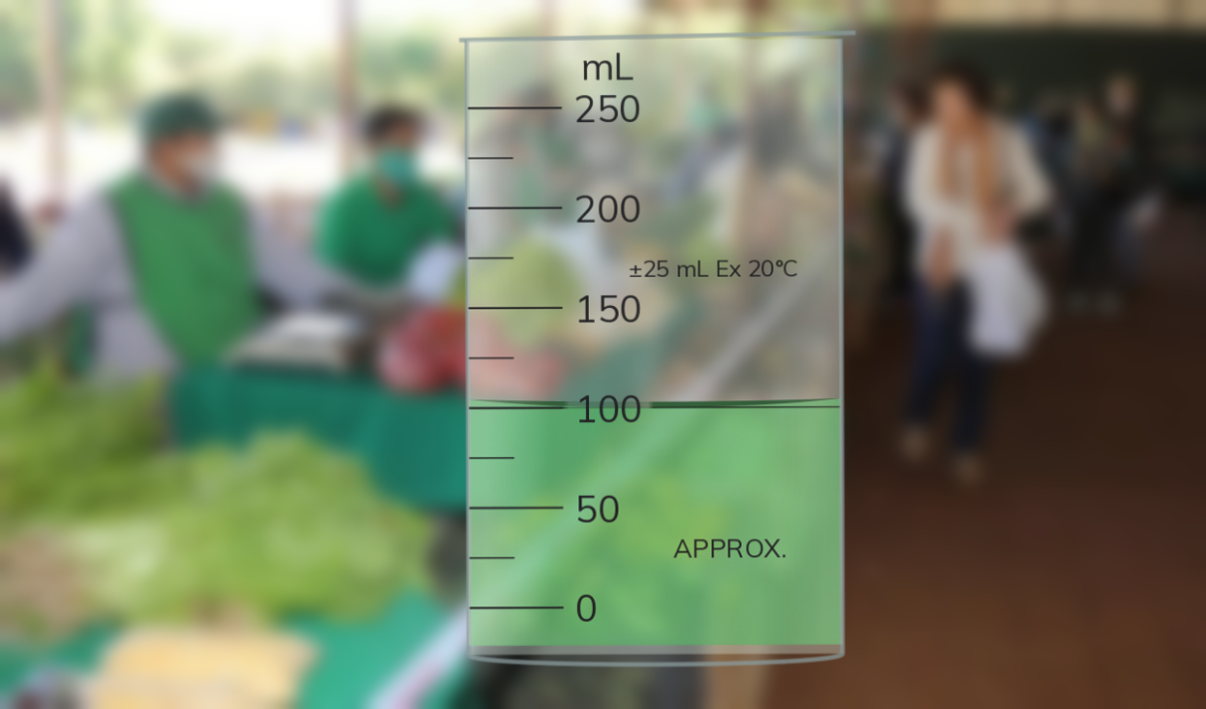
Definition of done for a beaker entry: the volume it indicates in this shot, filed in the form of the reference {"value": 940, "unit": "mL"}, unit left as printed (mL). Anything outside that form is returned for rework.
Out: {"value": 100, "unit": "mL"}
